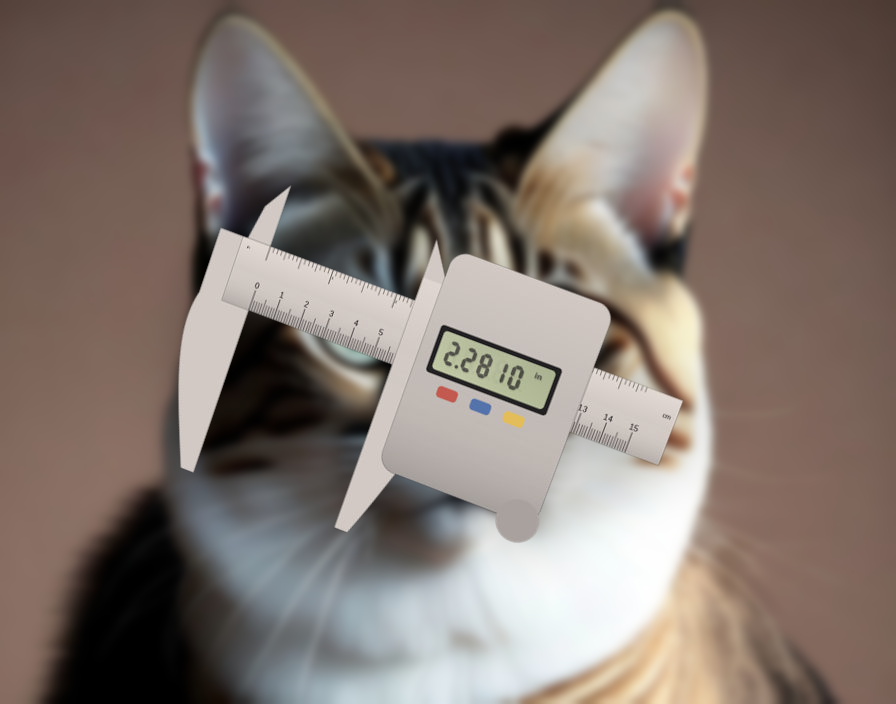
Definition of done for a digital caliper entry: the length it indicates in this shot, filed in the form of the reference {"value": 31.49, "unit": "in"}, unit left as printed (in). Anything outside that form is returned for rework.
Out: {"value": 2.2810, "unit": "in"}
